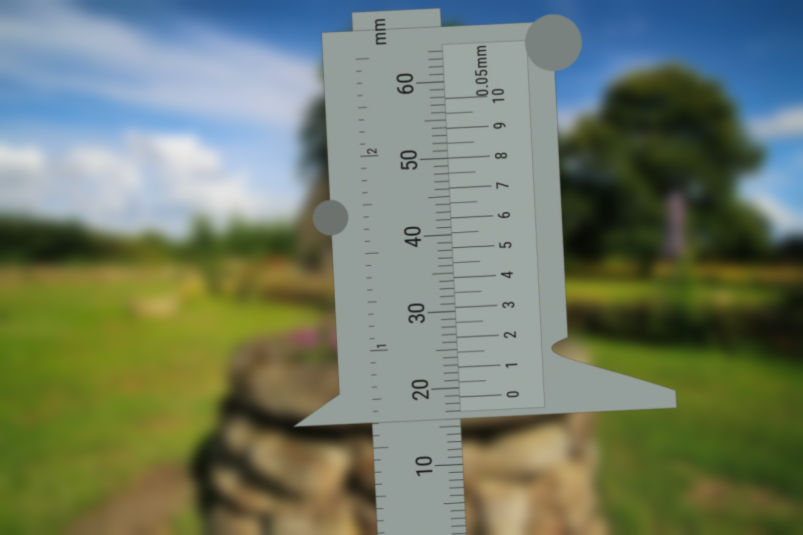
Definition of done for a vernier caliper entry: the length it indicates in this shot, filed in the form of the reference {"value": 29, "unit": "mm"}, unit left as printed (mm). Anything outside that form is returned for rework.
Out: {"value": 18.8, "unit": "mm"}
